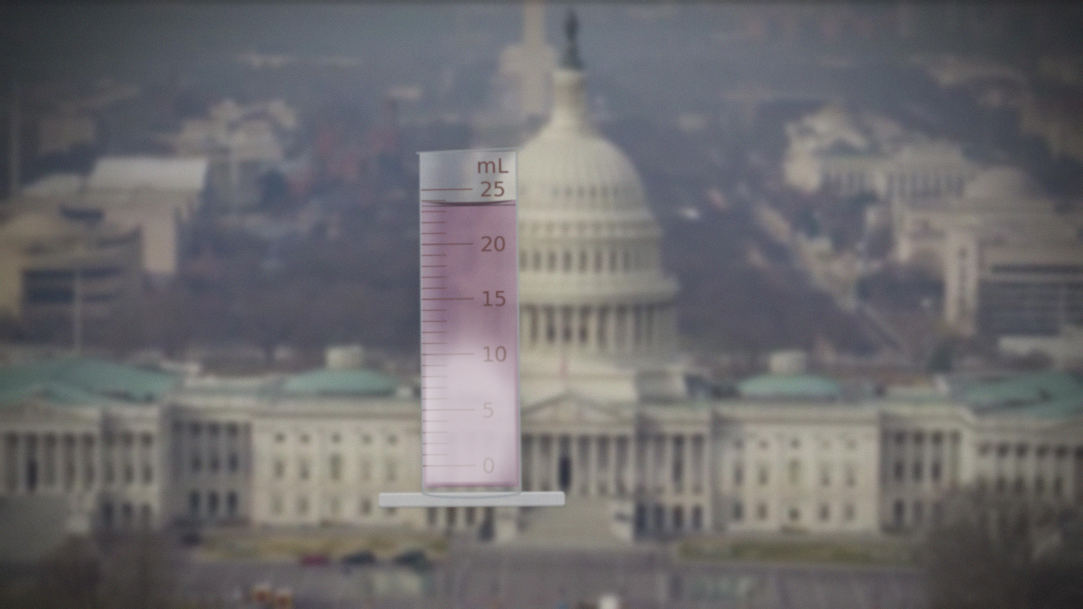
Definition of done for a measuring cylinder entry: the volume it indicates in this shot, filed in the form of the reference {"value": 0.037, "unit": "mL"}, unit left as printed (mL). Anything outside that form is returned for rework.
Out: {"value": 23.5, "unit": "mL"}
